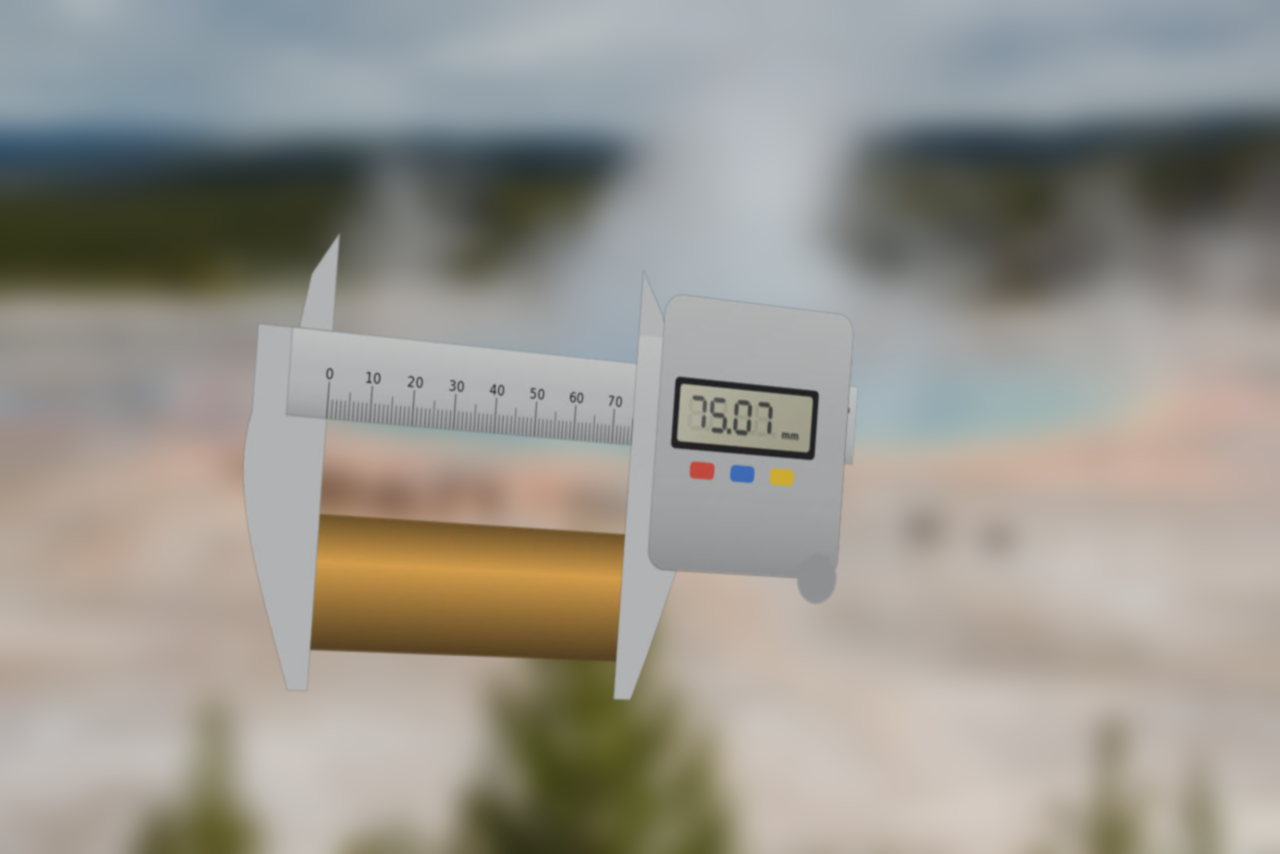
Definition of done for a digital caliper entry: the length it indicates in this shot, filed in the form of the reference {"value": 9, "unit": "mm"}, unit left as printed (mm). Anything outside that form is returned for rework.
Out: {"value": 75.07, "unit": "mm"}
